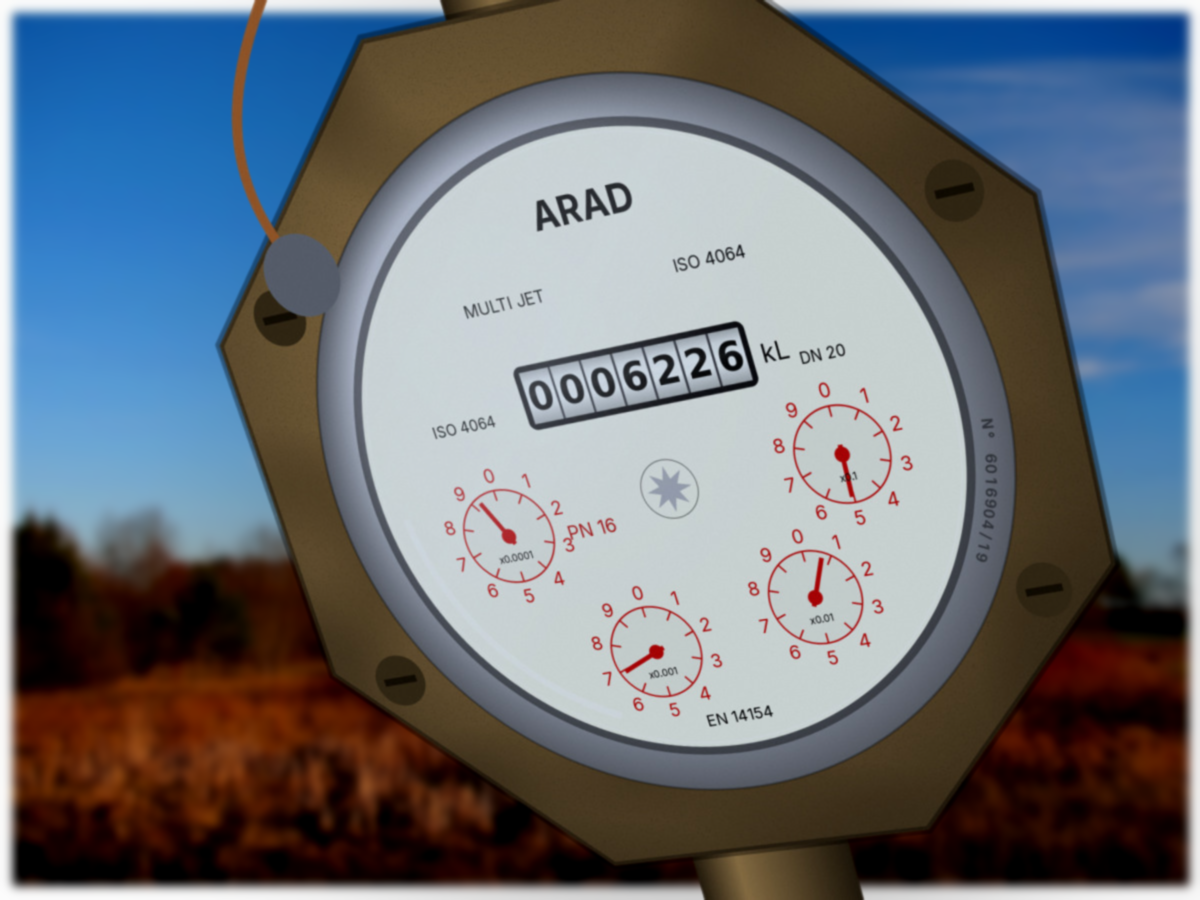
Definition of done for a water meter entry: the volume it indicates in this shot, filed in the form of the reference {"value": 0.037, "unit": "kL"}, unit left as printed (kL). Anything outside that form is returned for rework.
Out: {"value": 6226.5069, "unit": "kL"}
